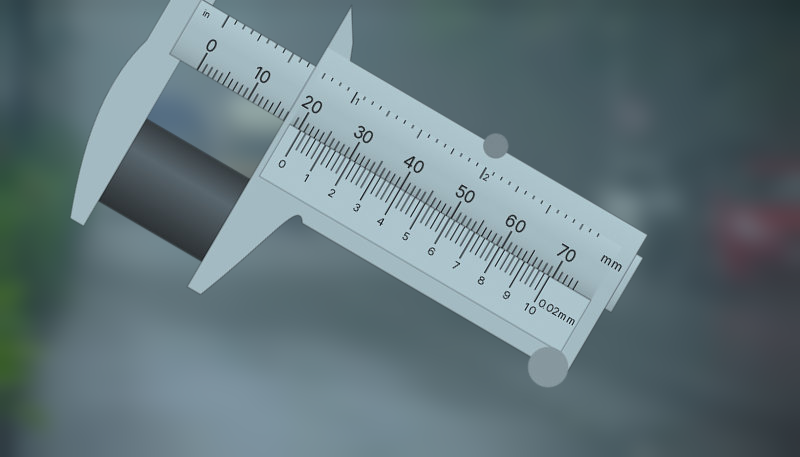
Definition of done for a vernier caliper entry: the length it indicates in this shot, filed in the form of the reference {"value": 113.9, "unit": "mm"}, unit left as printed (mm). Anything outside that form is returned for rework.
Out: {"value": 20.4, "unit": "mm"}
